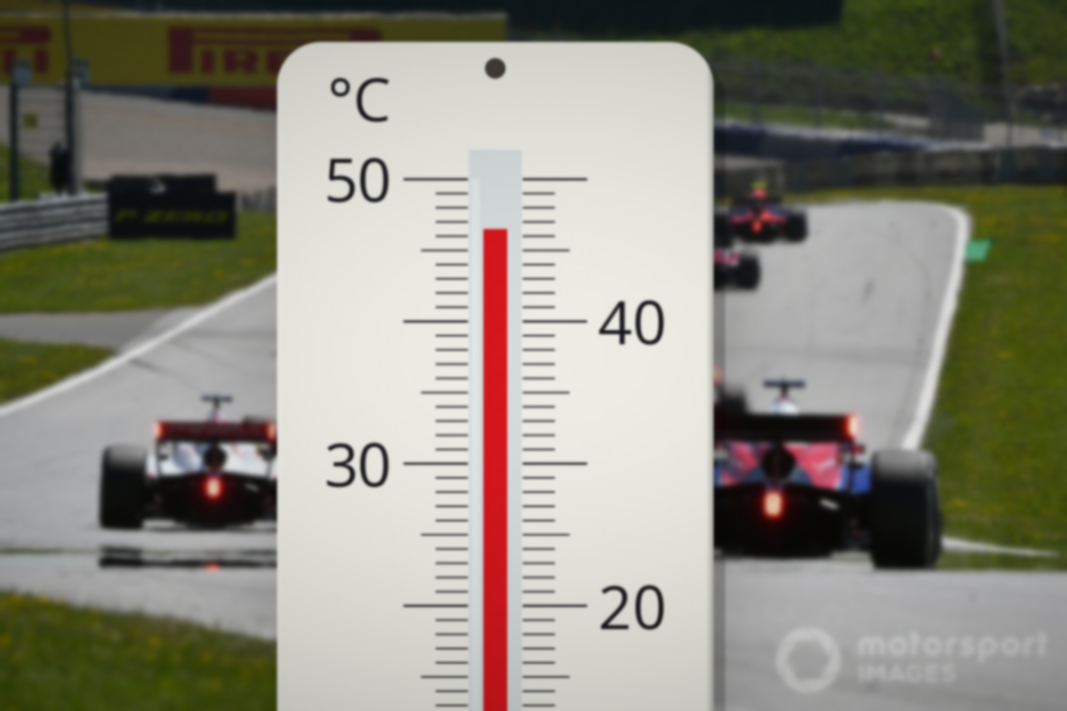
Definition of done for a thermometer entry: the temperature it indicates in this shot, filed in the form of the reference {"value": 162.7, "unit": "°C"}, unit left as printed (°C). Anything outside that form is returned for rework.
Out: {"value": 46.5, "unit": "°C"}
